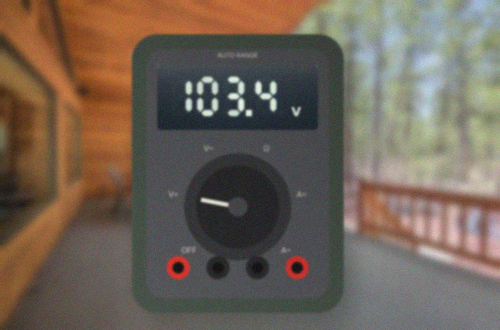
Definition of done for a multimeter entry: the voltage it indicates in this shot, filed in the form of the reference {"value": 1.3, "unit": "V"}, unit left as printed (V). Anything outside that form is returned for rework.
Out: {"value": 103.4, "unit": "V"}
